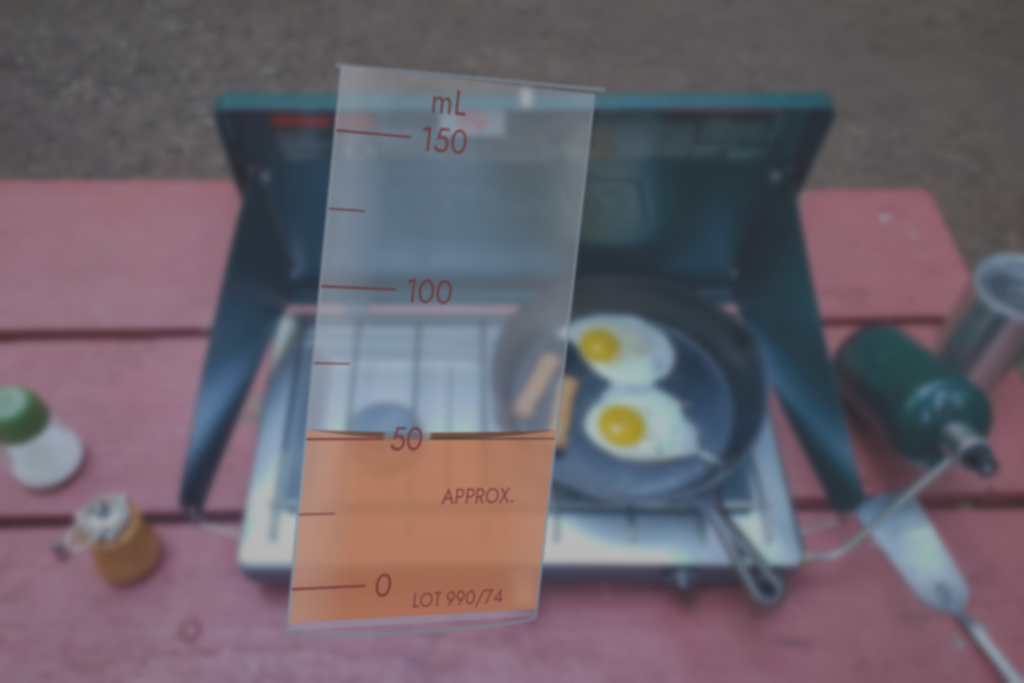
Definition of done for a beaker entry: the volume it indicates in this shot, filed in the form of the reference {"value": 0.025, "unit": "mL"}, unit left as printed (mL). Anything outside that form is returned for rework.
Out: {"value": 50, "unit": "mL"}
